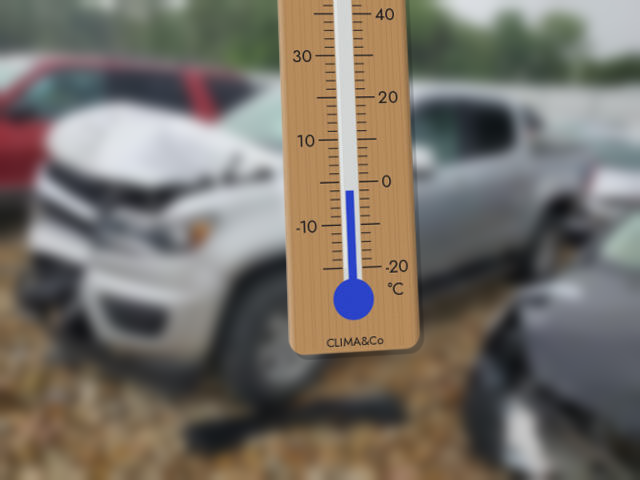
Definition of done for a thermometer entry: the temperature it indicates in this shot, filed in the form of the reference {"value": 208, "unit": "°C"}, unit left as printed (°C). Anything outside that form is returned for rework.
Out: {"value": -2, "unit": "°C"}
